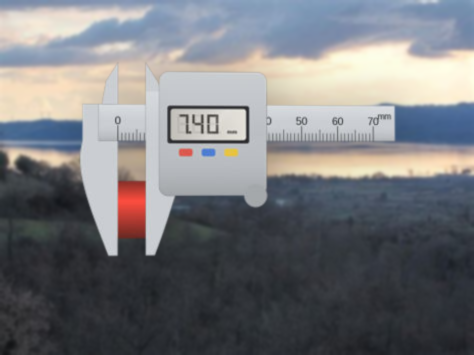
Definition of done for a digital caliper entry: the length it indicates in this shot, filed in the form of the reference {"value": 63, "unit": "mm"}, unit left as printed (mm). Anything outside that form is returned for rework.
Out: {"value": 7.40, "unit": "mm"}
